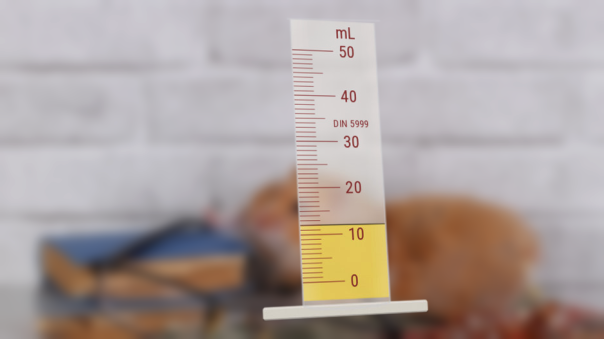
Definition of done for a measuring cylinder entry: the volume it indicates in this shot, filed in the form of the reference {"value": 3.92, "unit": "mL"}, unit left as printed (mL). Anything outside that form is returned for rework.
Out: {"value": 12, "unit": "mL"}
